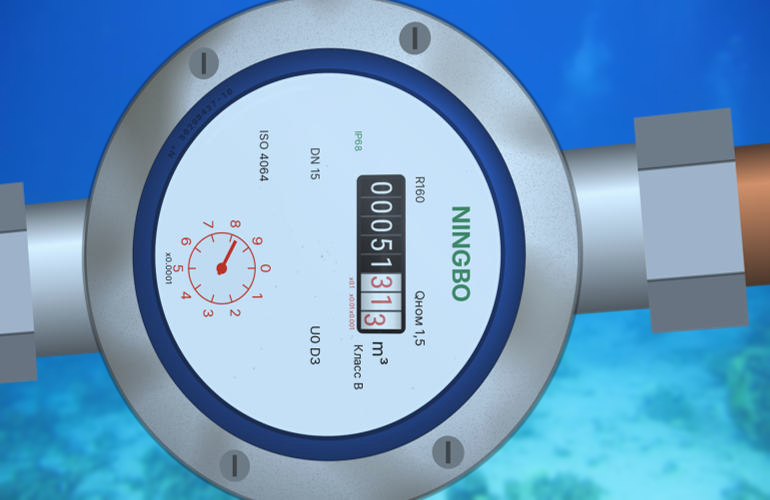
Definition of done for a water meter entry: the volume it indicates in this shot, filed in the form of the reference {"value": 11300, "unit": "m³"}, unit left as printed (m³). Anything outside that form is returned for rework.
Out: {"value": 51.3128, "unit": "m³"}
